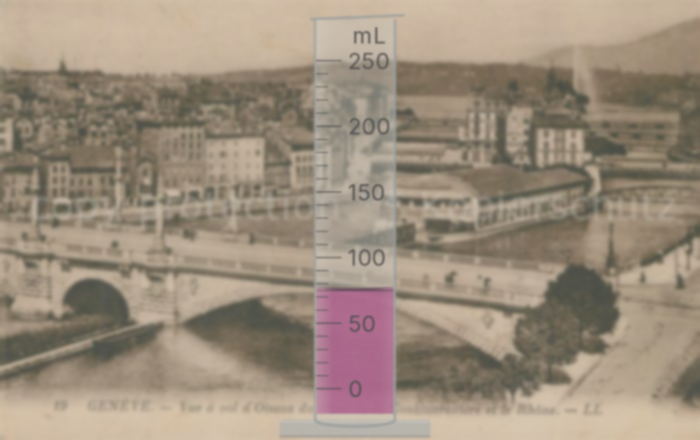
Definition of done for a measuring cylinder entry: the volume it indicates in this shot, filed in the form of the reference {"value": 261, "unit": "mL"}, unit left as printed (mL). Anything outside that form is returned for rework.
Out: {"value": 75, "unit": "mL"}
